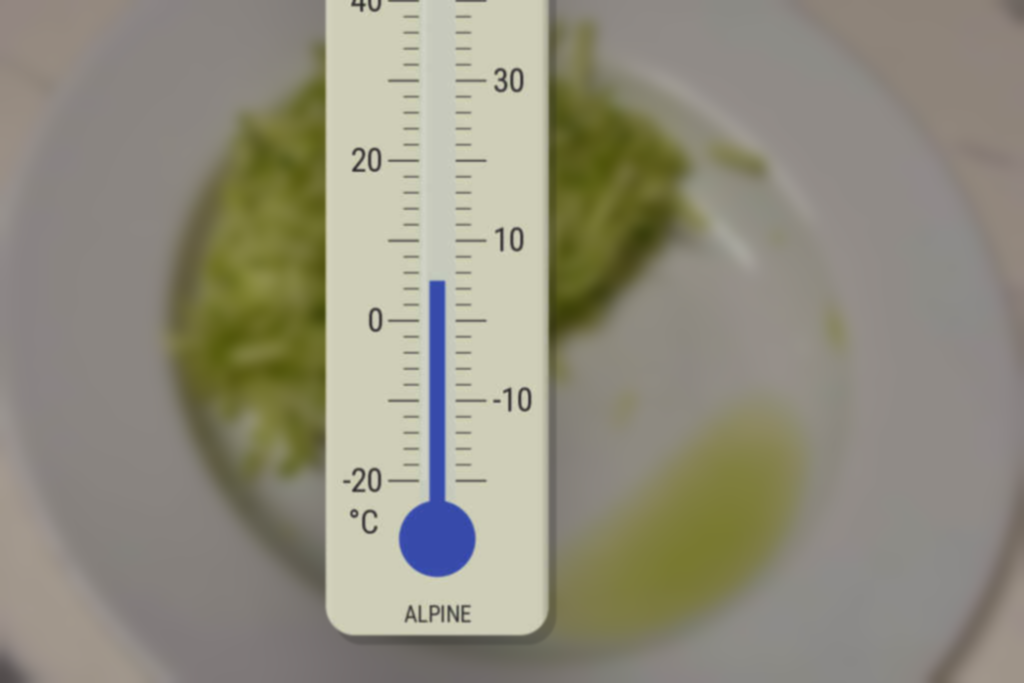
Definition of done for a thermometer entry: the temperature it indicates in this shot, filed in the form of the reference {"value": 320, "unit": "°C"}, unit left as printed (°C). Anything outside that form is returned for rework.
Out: {"value": 5, "unit": "°C"}
